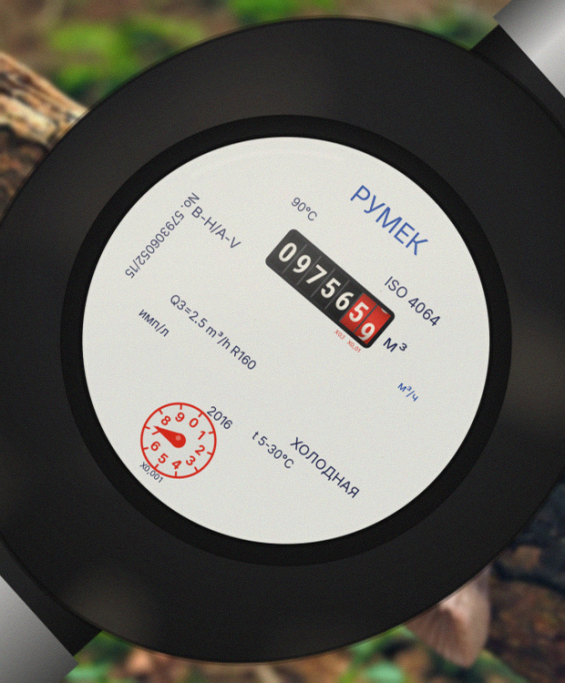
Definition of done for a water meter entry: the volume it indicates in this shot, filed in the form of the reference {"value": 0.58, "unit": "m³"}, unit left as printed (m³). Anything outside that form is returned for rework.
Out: {"value": 9756.587, "unit": "m³"}
